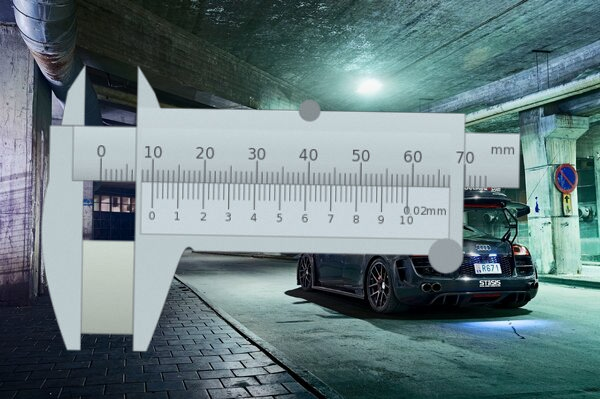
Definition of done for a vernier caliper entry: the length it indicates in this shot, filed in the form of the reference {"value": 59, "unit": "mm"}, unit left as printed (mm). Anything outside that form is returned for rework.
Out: {"value": 10.0, "unit": "mm"}
